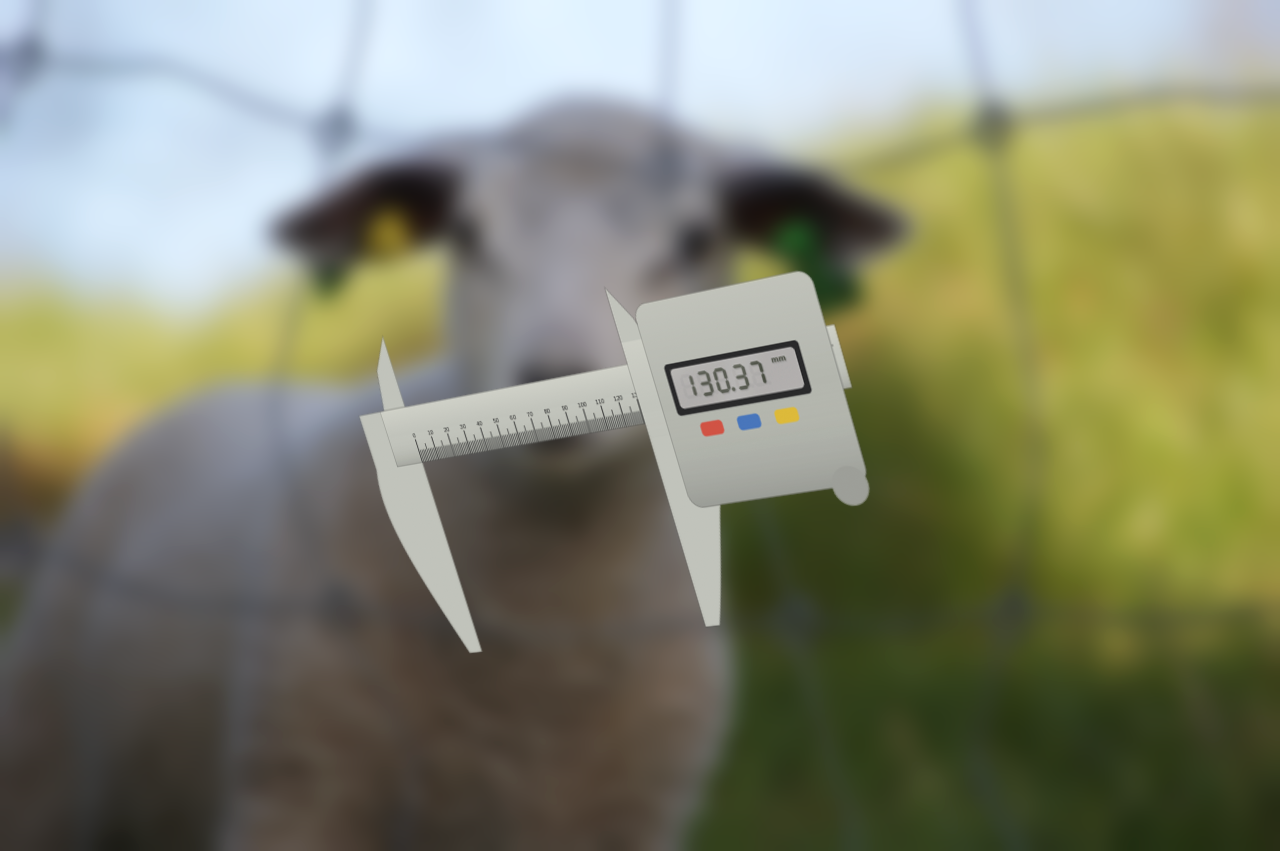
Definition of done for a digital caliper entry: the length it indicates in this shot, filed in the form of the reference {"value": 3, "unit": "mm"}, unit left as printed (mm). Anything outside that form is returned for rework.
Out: {"value": 130.37, "unit": "mm"}
